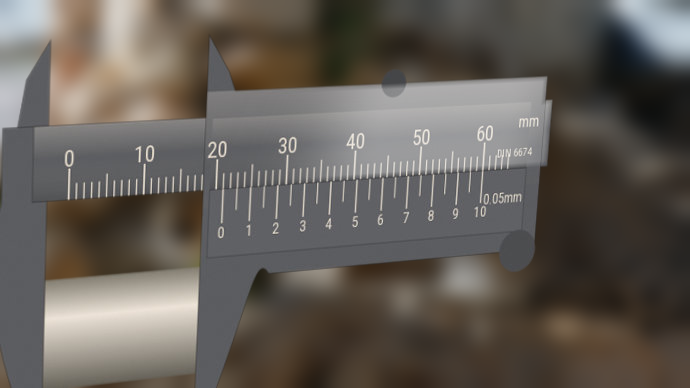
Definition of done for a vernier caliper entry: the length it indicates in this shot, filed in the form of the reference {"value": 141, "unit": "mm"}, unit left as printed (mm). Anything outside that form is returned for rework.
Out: {"value": 21.0, "unit": "mm"}
